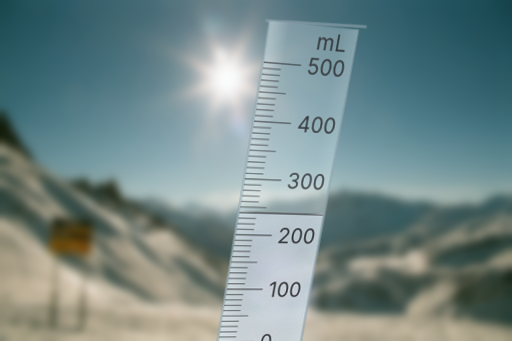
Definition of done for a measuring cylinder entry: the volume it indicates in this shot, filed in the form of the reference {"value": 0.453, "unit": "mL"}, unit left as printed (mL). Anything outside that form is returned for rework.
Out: {"value": 240, "unit": "mL"}
